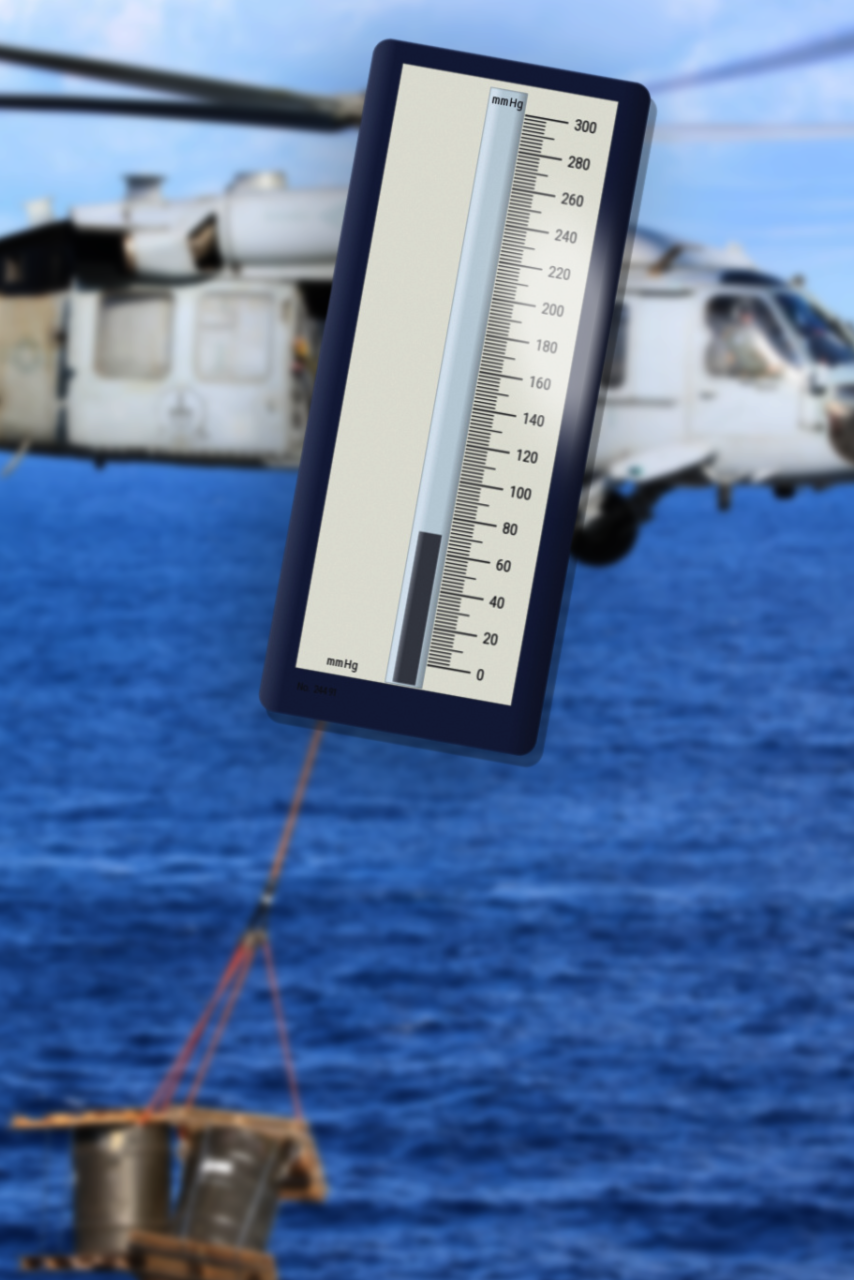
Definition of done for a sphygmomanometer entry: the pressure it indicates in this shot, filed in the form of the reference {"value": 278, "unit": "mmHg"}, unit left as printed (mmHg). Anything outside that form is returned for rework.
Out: {"value": 70, "unit": "mmHg"}
